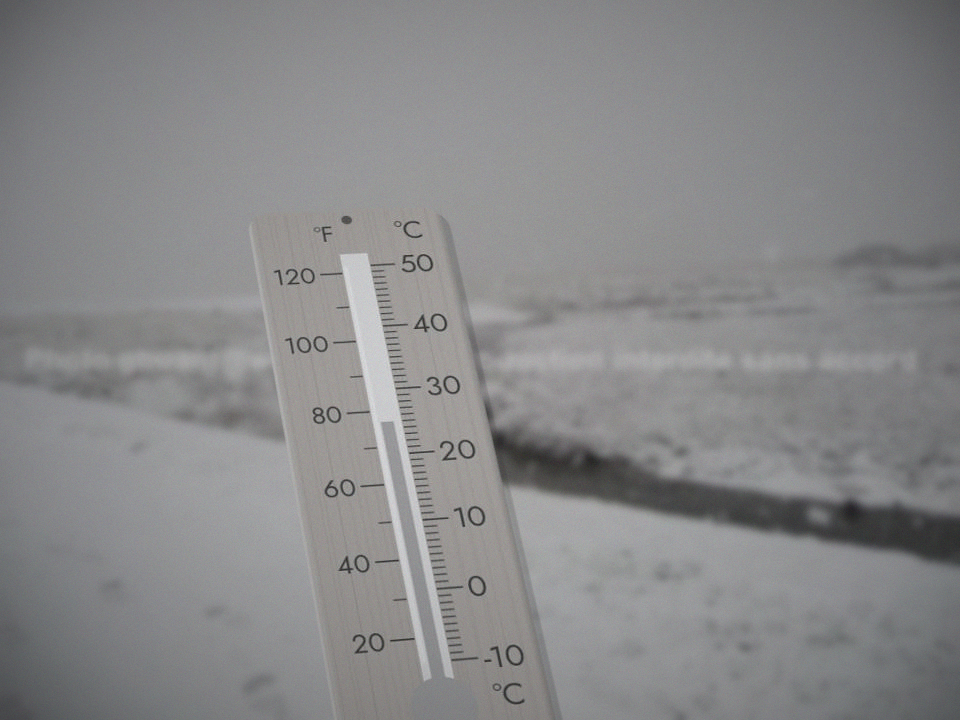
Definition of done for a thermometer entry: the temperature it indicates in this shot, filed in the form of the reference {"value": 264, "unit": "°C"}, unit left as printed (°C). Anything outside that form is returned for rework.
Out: {"value": 25, "unit": "°C"}
